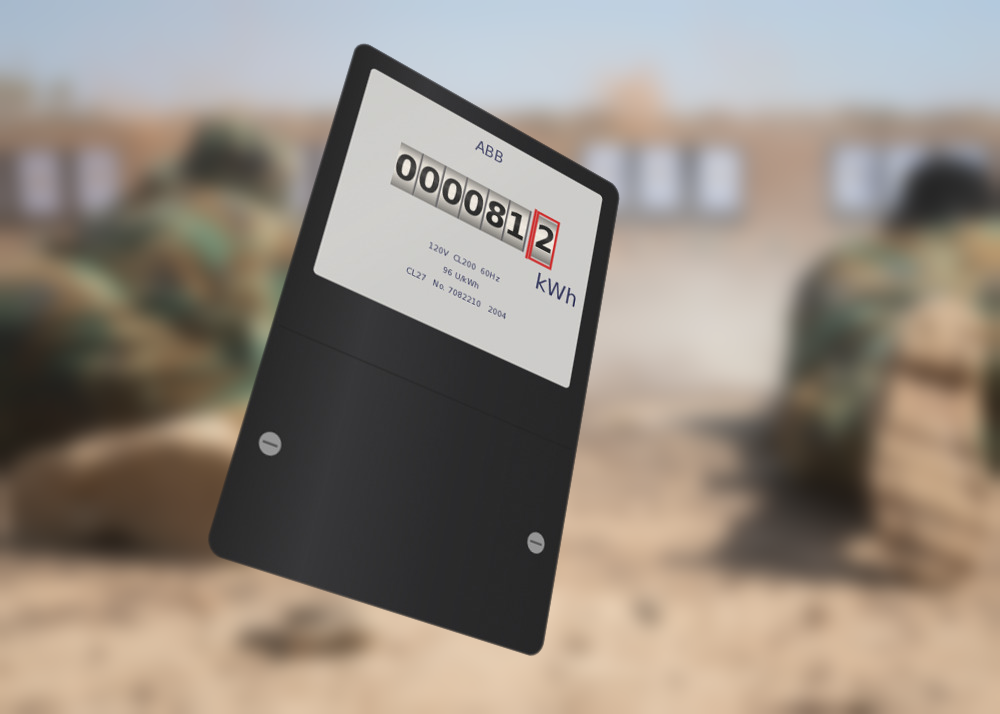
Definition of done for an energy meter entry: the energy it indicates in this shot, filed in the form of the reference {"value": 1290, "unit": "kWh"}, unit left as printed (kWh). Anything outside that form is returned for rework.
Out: {"value": 81.2, "unit": "kWh"}
